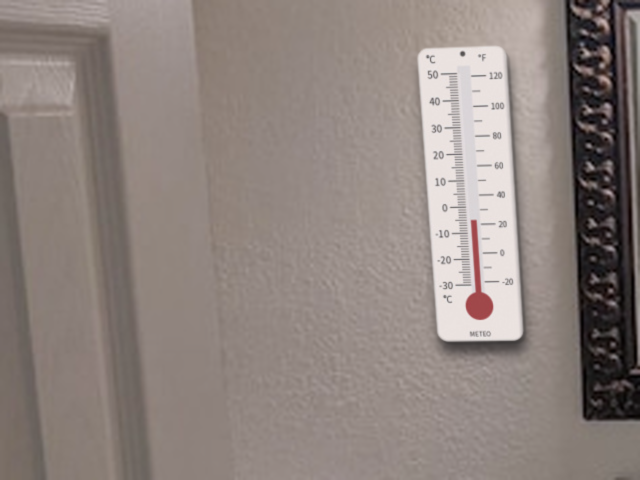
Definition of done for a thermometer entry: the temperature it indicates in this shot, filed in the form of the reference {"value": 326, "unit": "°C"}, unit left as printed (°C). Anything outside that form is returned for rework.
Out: {"value": -5, "unit": "°C"}
